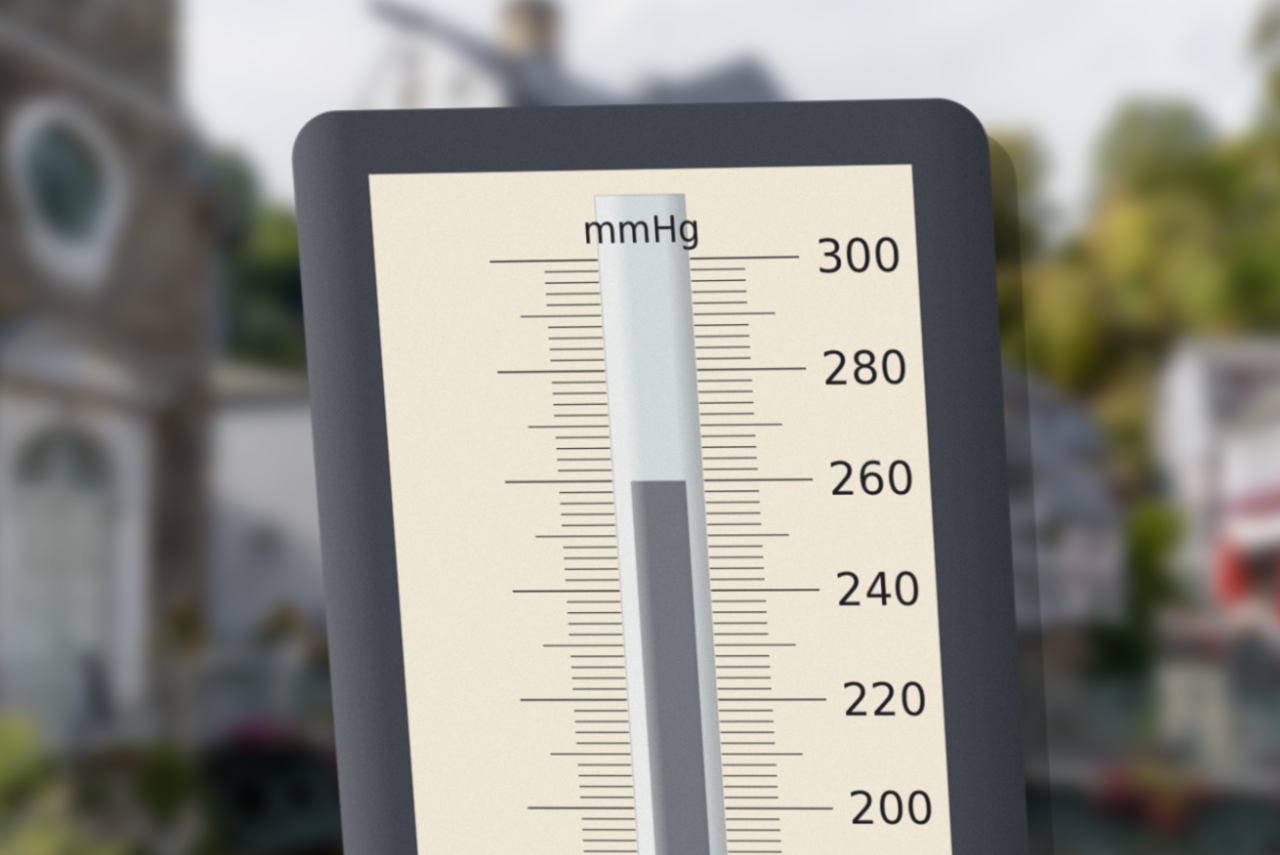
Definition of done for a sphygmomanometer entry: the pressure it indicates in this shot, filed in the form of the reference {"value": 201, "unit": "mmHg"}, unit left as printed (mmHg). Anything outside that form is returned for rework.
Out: {"value": 260, "unit": "mmHg"}
